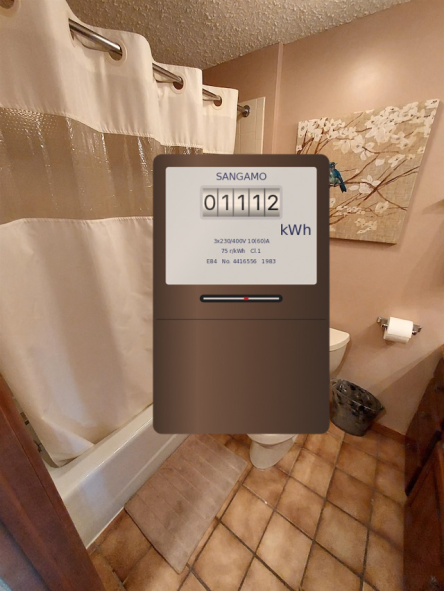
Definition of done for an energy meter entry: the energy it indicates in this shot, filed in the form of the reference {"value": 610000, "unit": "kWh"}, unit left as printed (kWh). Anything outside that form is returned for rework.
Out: {"value": 1112, "unit": "kWh"}
